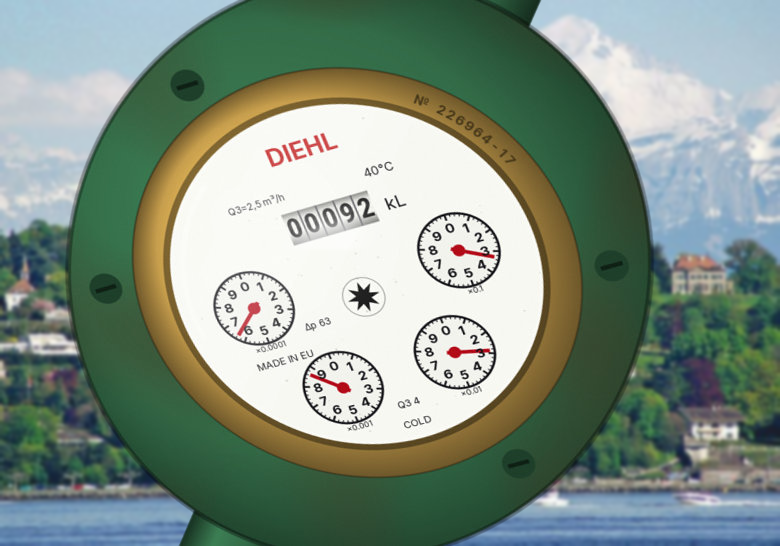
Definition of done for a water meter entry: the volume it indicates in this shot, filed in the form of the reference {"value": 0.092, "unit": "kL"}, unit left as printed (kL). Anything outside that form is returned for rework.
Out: {"value": 92.3286, "unit": "kL"}
